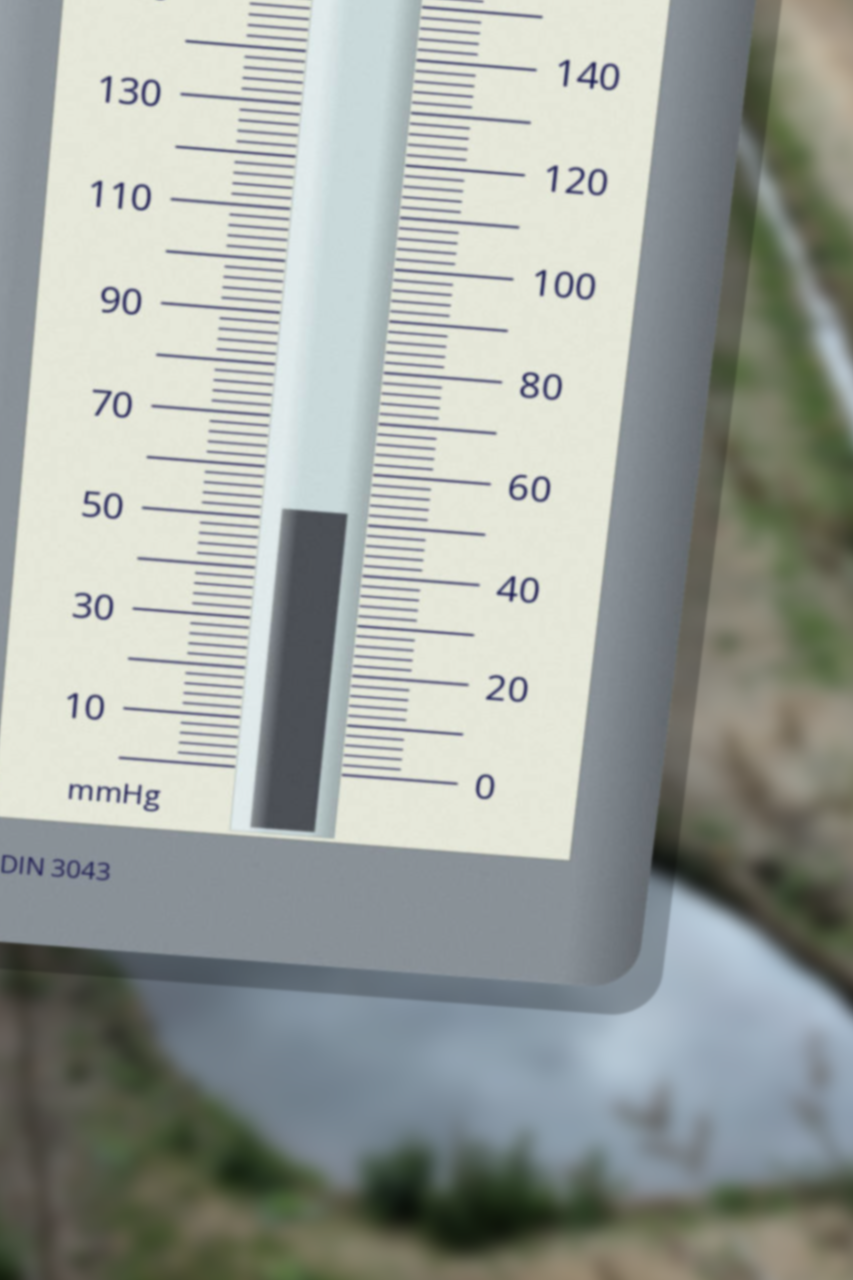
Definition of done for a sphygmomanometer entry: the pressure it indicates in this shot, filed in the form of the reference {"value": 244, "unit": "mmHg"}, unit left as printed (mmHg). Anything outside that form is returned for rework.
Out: {"value": 52, "unit": "mmHg"}
